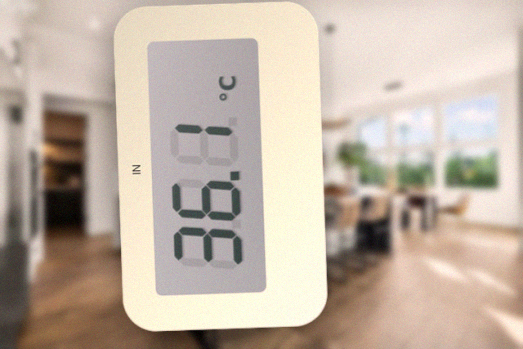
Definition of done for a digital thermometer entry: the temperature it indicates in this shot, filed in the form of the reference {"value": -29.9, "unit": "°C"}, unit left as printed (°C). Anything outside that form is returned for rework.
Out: {"value": 36.1, "unit": "°C"}
